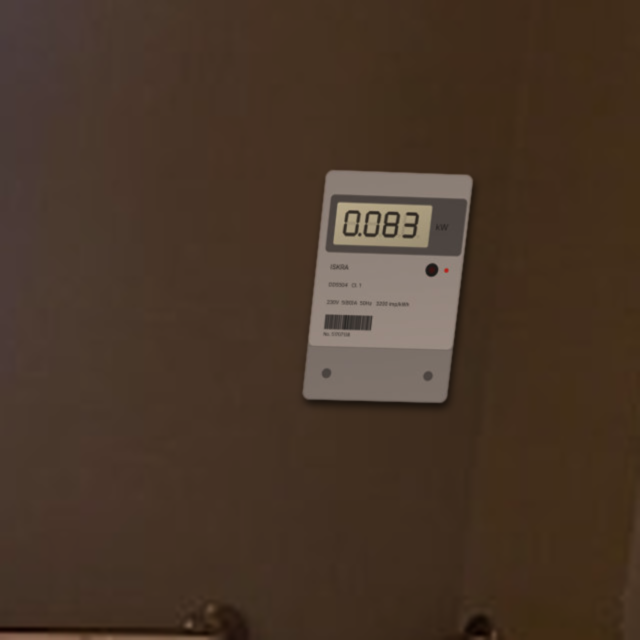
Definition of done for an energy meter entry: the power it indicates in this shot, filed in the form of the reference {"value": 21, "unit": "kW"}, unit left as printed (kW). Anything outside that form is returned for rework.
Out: {"value": 0.083, "unit": "kW"}
